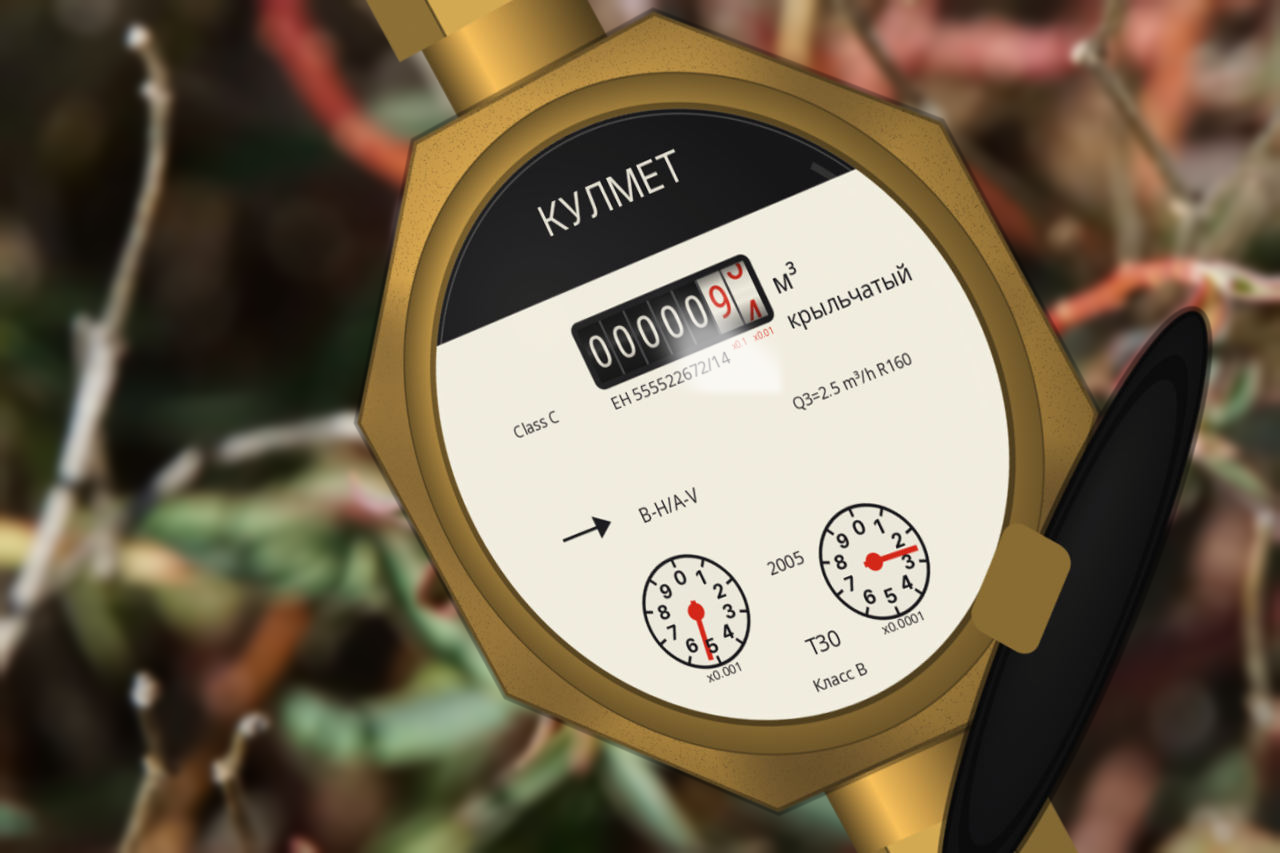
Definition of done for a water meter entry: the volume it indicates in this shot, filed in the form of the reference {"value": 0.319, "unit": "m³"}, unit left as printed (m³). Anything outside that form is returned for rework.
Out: {"value": 0.9352, "unit": "m³"}
